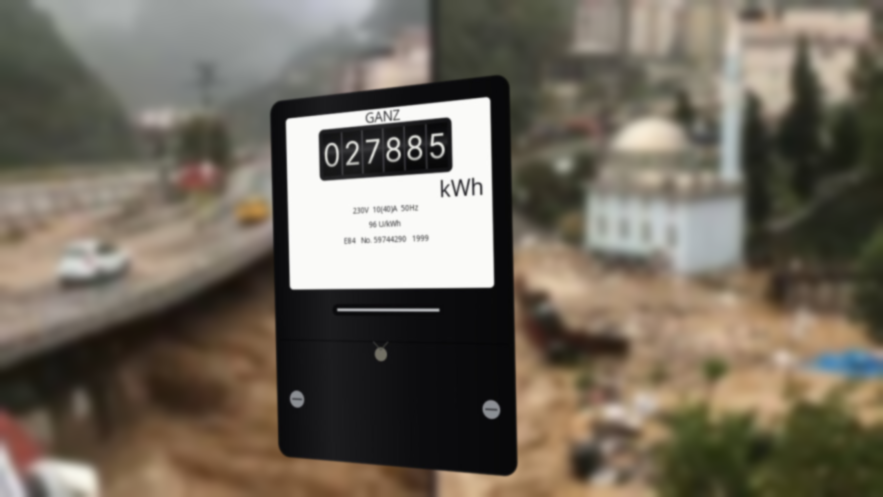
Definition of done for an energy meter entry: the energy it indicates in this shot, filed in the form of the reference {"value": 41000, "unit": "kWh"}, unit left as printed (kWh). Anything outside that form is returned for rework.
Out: {"value": 27885, "unit": "kWh"}
